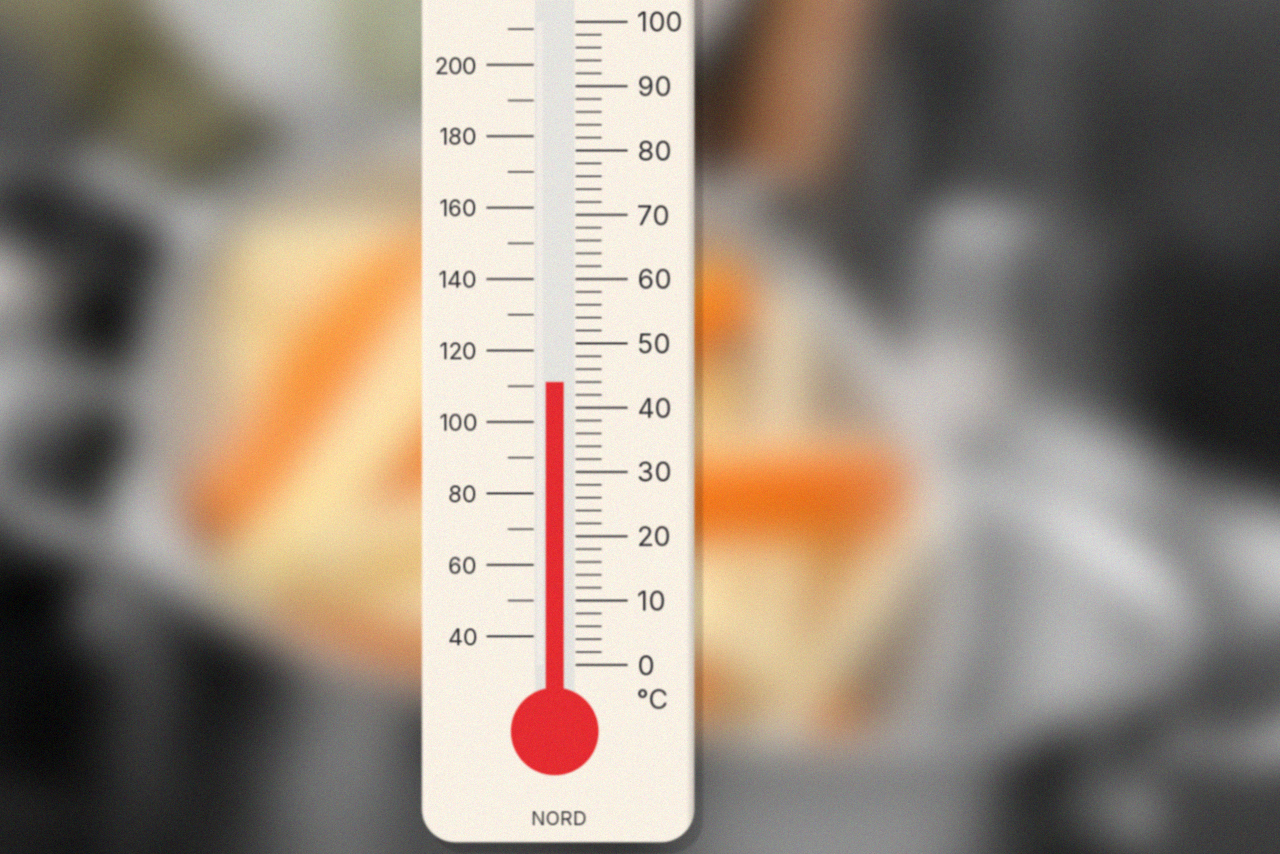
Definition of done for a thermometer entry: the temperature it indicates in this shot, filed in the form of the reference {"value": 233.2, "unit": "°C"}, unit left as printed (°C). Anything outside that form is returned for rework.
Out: {"value": 44, "unit": "°C"}
